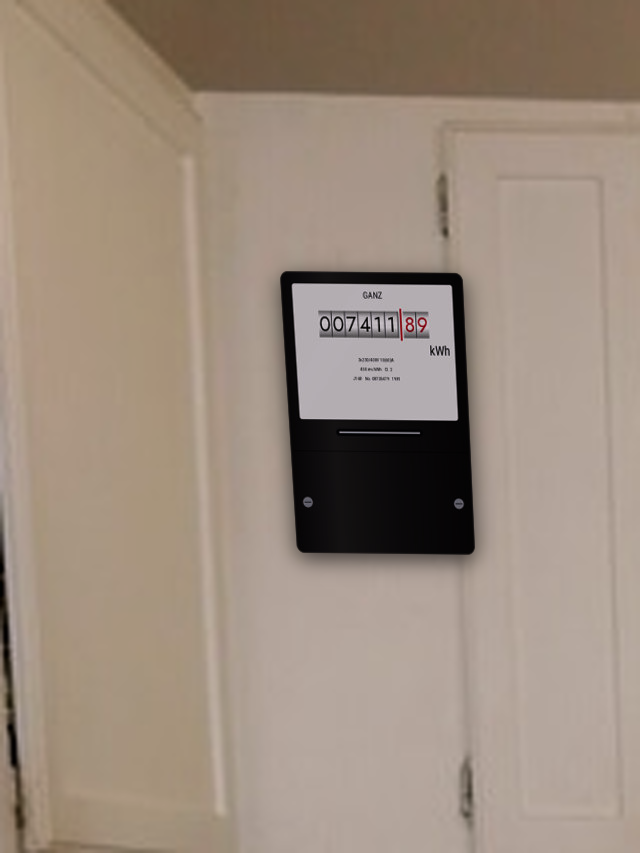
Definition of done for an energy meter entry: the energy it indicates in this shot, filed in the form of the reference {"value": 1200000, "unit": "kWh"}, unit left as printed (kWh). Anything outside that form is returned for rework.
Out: {"value": 7411.89, "unit": "kWh"}
